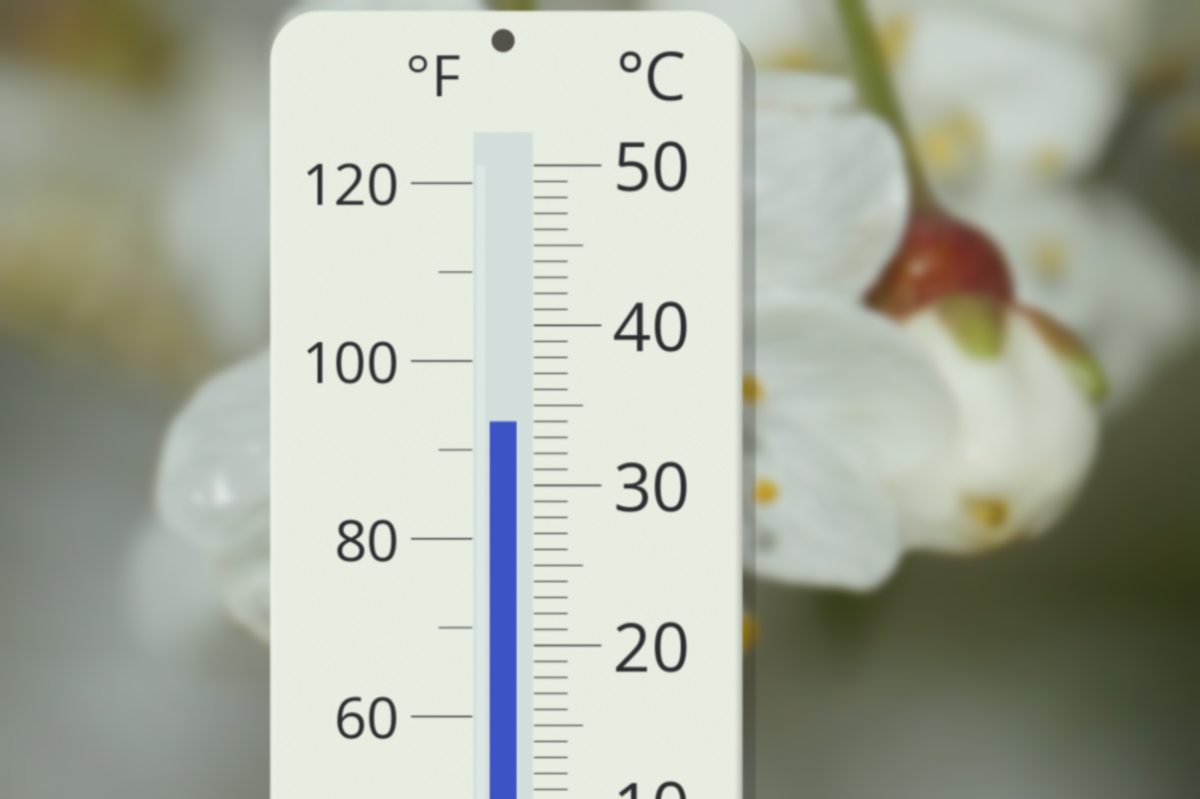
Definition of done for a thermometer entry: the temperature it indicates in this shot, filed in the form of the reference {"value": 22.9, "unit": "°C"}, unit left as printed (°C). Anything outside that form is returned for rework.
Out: {"value": 34, "unit": "°C"}
